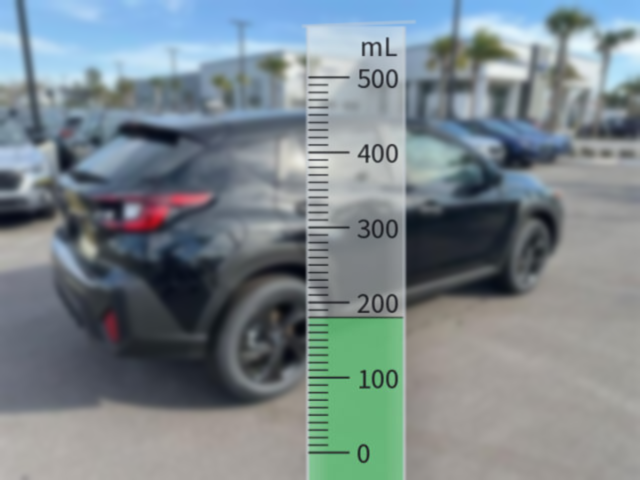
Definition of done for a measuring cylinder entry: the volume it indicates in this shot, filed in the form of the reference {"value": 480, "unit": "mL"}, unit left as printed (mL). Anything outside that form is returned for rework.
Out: {"value": 180, "unit": "mL"}
